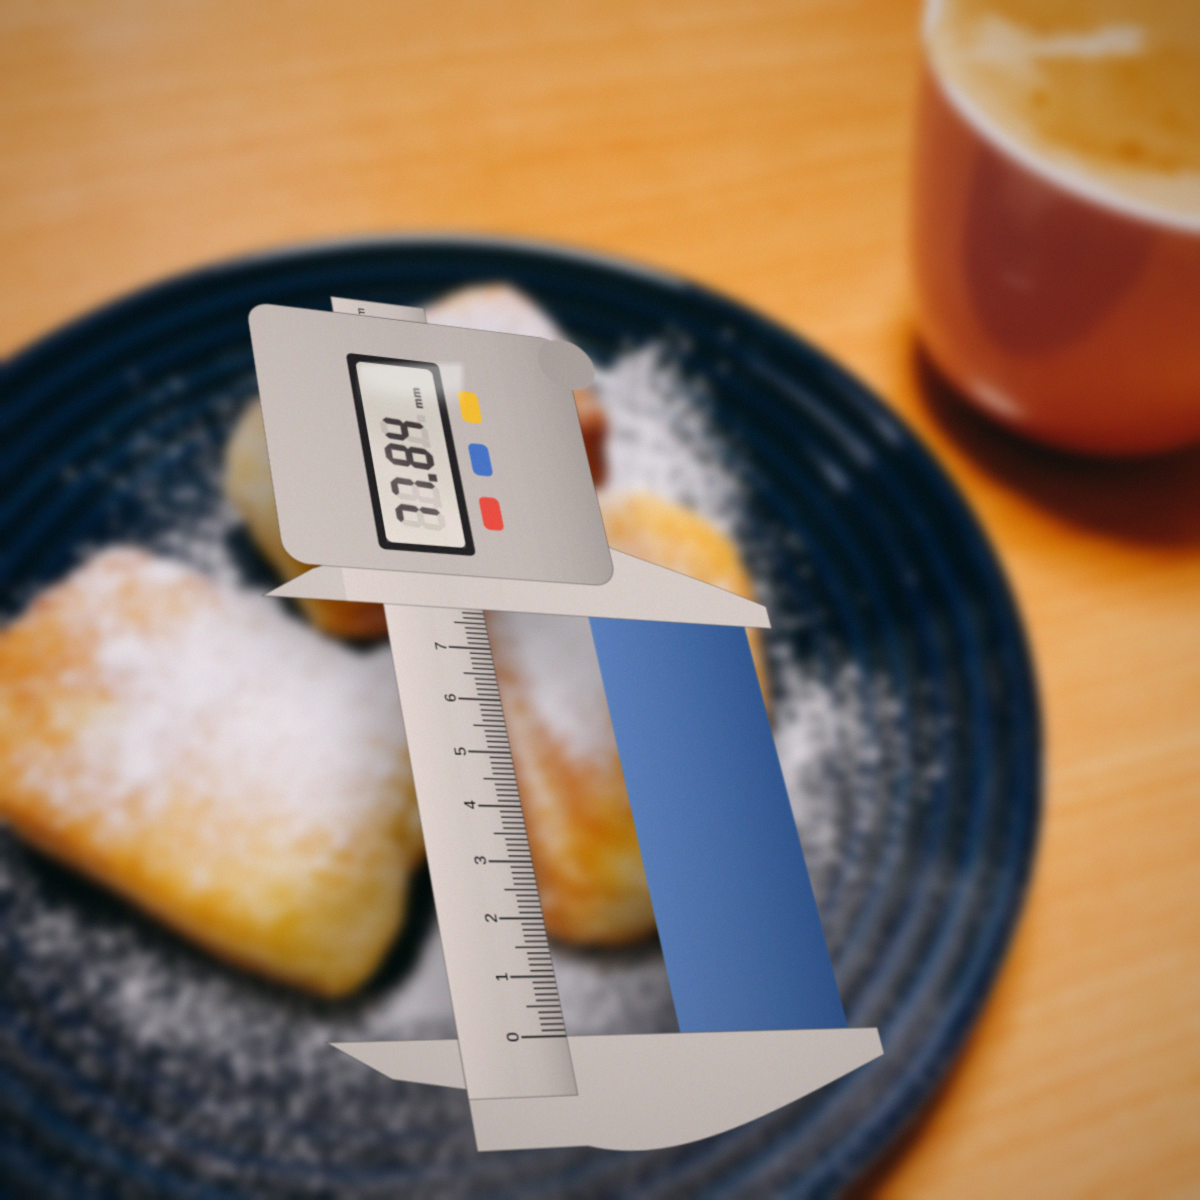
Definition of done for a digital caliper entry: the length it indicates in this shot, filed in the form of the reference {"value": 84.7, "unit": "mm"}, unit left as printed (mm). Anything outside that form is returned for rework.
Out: {"value": 77.84, "unit": "mm"}
